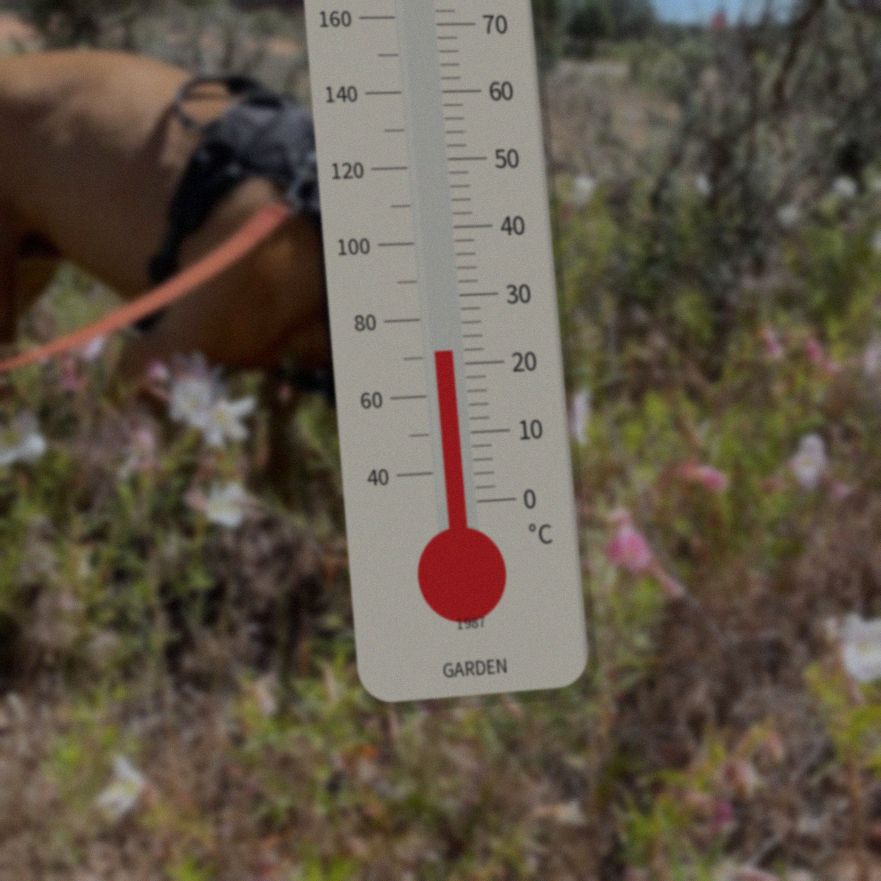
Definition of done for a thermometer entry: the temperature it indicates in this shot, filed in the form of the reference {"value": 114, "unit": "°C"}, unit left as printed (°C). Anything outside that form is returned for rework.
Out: {"value": 22, "unit": "°C"}
